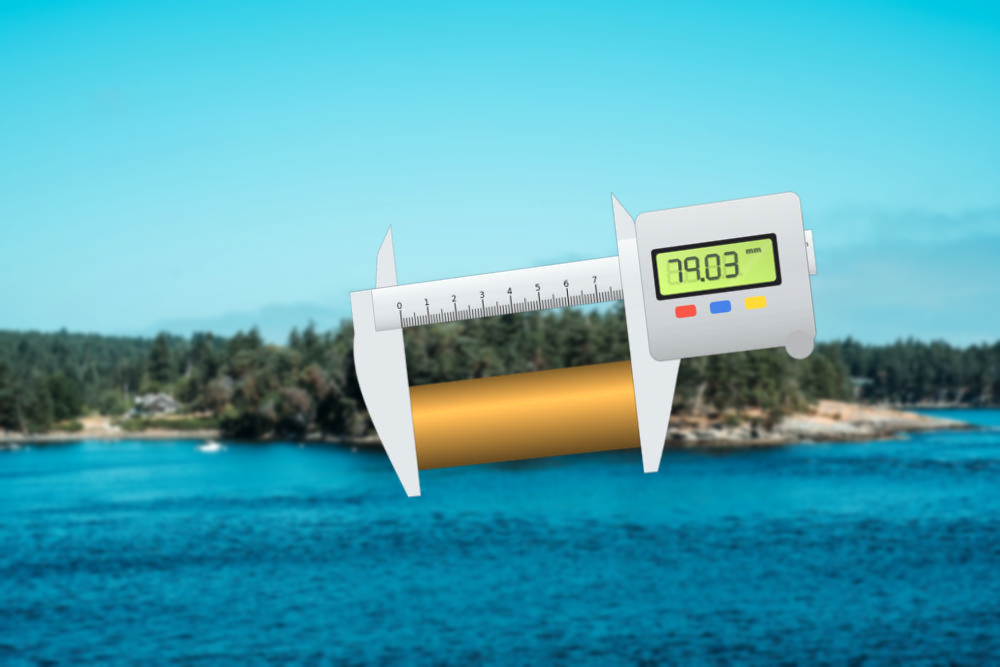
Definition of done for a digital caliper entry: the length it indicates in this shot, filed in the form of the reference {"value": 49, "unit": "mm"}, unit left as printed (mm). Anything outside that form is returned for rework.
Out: {"value": 79.03, "unit": "mm"}
